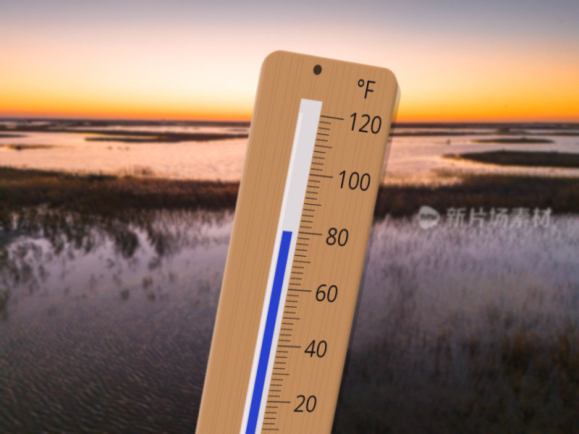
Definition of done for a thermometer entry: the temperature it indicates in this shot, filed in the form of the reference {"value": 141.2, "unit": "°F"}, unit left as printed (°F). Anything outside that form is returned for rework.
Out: {"value": 80, "unit": "°F"}
